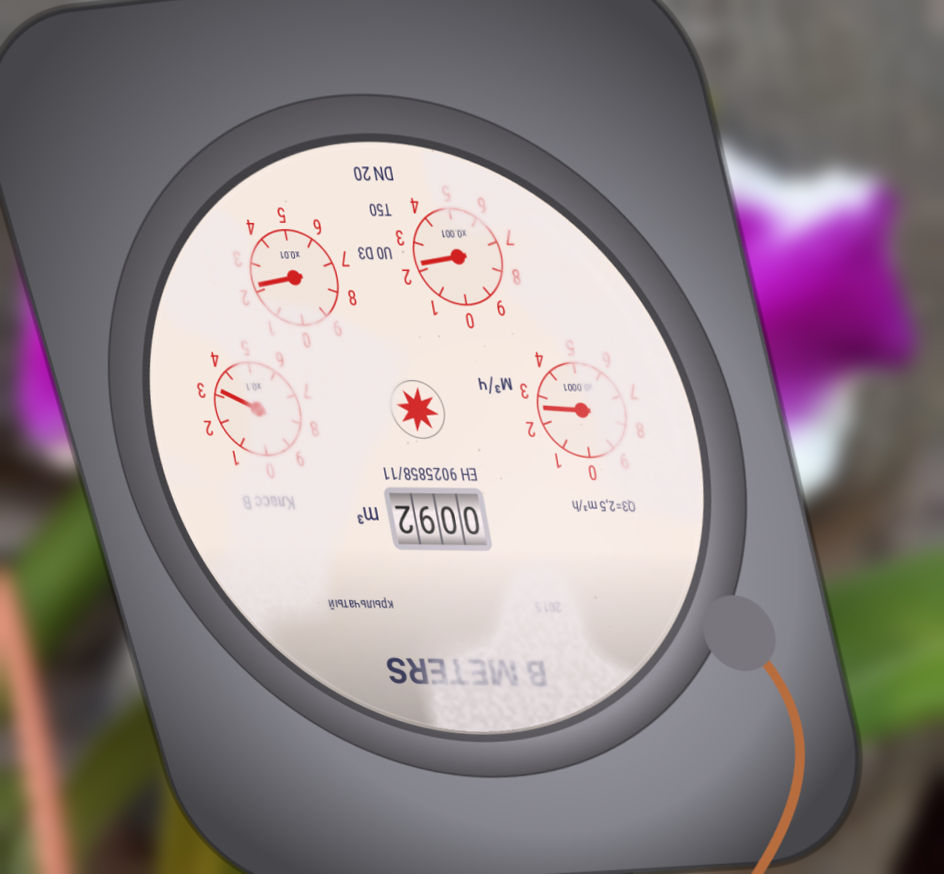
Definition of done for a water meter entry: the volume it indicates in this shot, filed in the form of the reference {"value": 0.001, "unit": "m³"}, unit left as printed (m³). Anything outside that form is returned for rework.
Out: {"value": 92.3222, "unit": "m³"}
